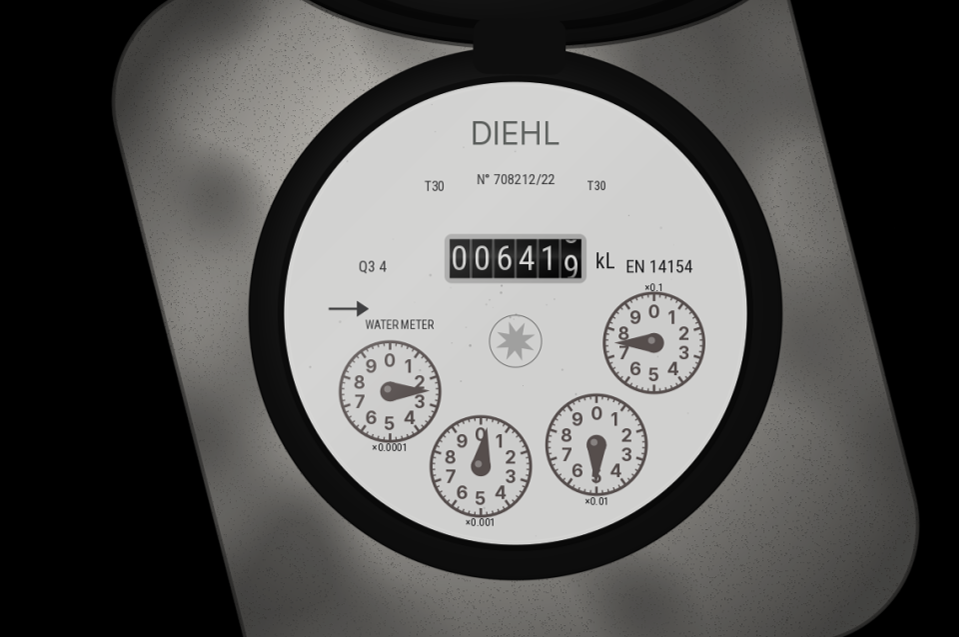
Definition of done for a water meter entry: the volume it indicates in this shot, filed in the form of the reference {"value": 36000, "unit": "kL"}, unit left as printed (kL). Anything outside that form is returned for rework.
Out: {"value": 6418.7502, "unit": "kL"}
